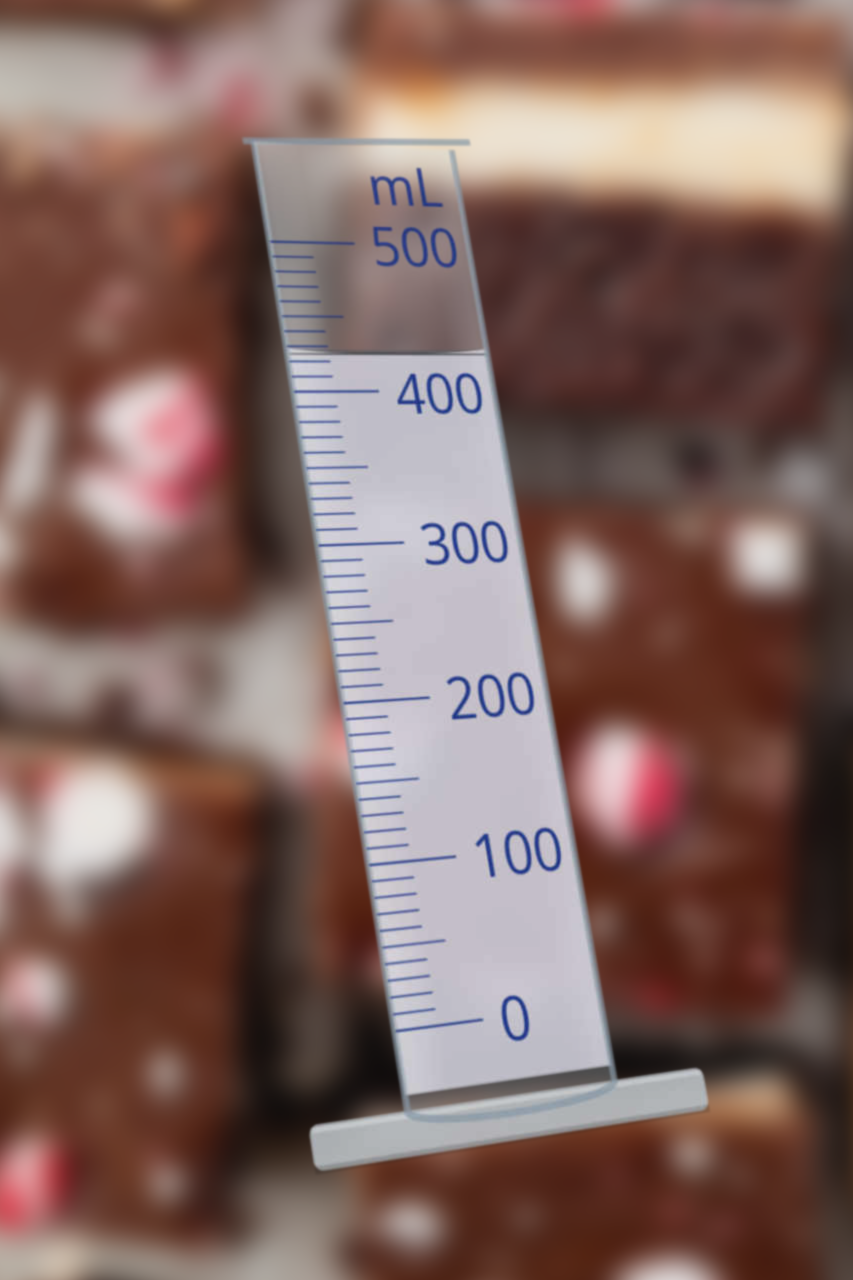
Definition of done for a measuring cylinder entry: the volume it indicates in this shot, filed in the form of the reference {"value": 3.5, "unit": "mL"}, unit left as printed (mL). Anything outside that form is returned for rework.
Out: {"value": 425, "unit": "mL"}
